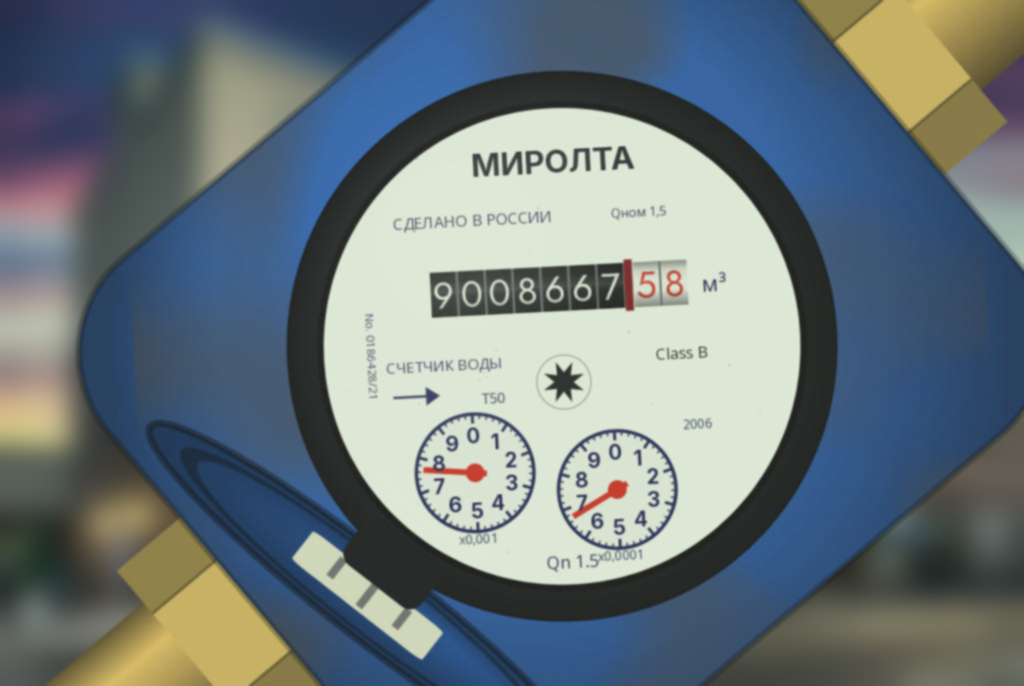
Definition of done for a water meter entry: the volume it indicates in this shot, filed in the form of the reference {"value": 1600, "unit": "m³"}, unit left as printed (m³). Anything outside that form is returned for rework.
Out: {"value": 9008667.5876, "unit": "m³"}
